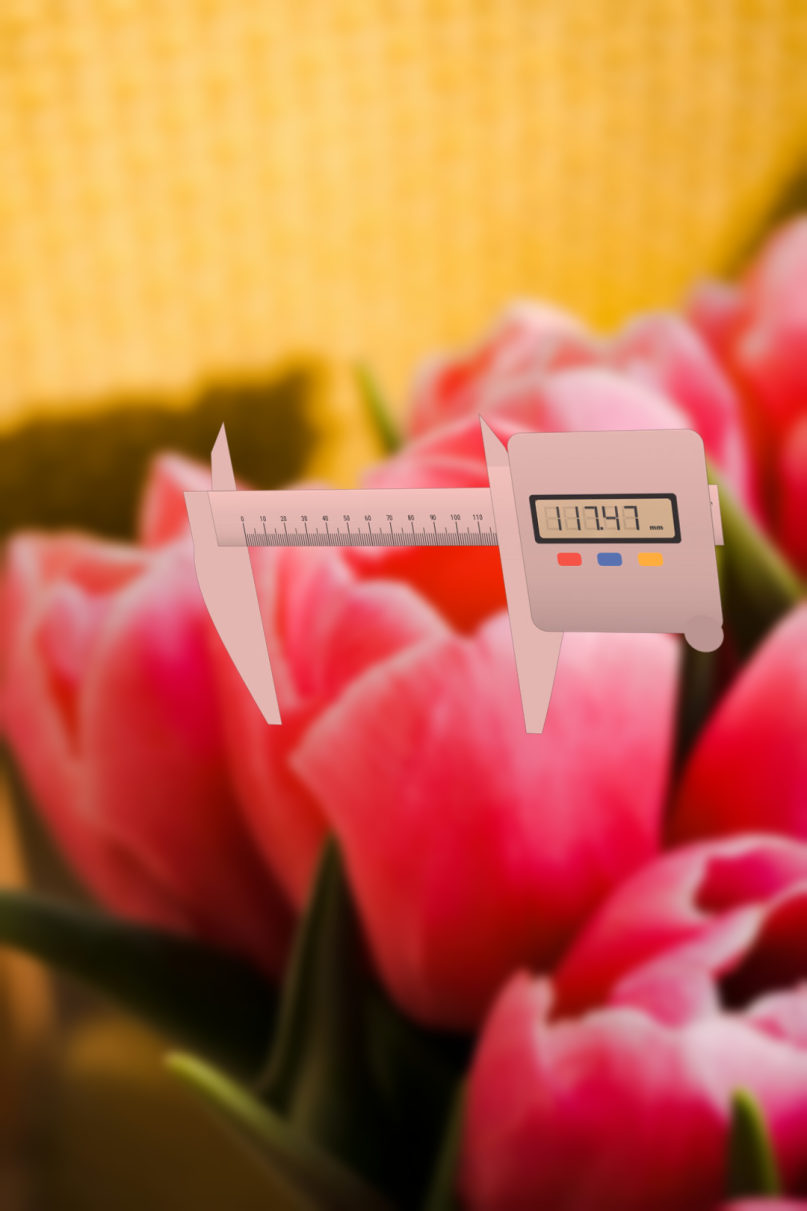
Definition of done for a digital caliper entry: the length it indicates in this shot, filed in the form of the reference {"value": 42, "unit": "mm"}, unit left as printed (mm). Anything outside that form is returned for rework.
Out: {"value": 117.47, "unit": "mm"}
